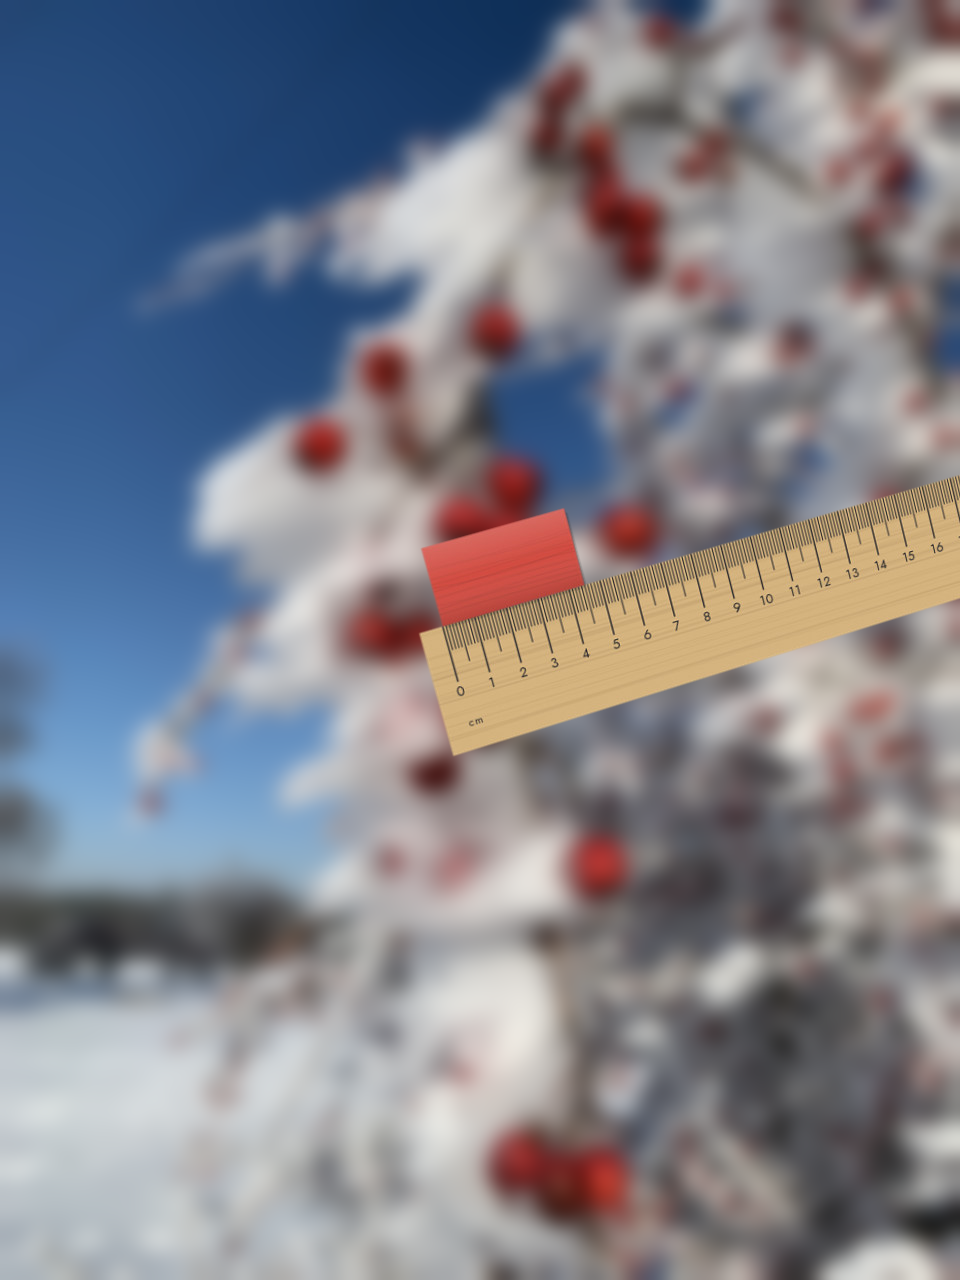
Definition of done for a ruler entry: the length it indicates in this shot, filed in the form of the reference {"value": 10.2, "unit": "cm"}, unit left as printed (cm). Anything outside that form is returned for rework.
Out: {"value": 4.5, "unit": "cm"}
